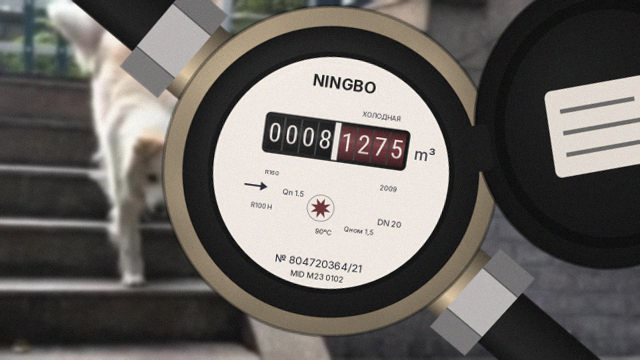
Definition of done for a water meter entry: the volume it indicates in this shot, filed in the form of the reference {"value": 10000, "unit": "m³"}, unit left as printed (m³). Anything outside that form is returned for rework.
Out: {"value": 8.1275, "unit": "m³"}
